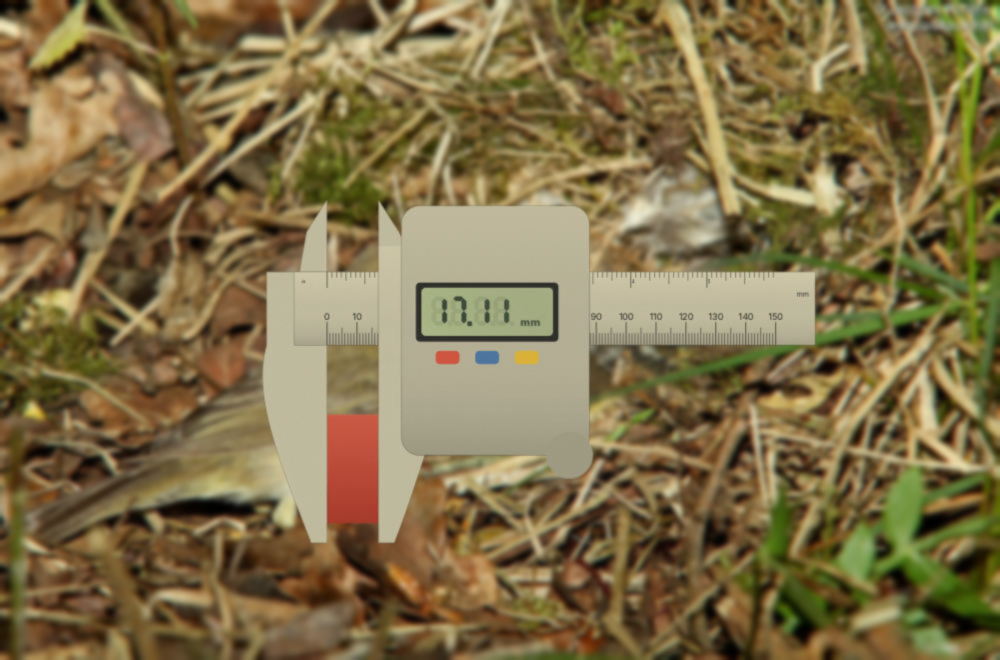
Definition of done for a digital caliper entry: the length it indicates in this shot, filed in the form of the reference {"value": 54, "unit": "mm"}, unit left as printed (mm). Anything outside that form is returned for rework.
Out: {"value": 17.11, "unit": "mm"}
